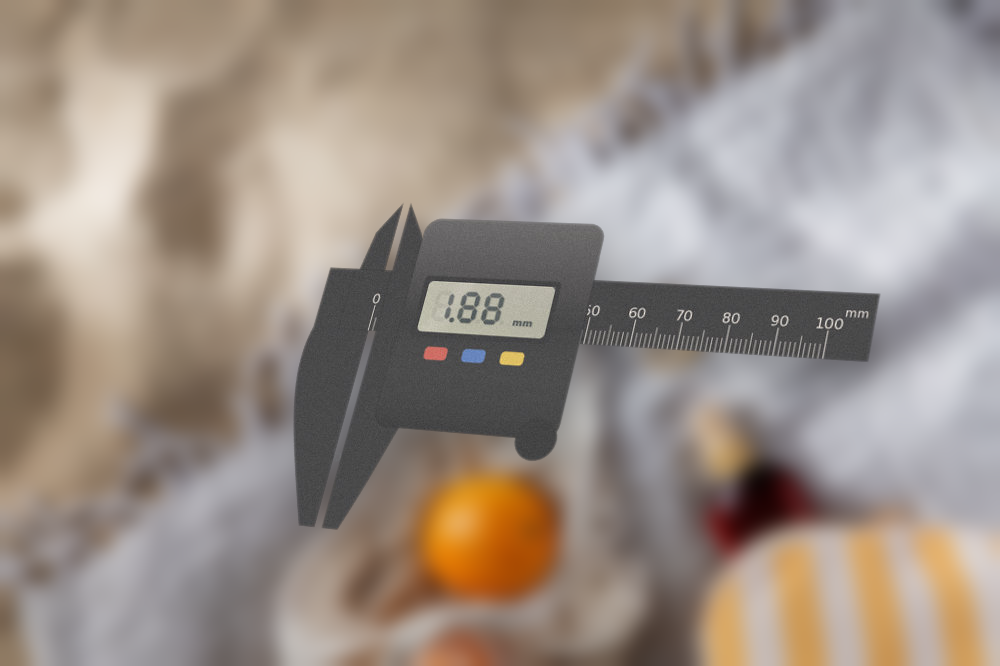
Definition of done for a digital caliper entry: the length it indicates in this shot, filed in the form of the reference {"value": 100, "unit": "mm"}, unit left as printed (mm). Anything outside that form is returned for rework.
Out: {"value": 1.88, "unit": "mm"}
